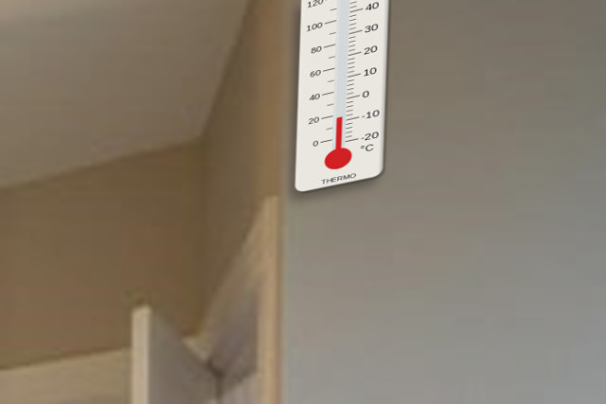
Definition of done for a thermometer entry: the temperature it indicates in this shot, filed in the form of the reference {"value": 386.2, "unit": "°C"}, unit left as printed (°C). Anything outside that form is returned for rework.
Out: {"value": -8, "unit": "°C"}
